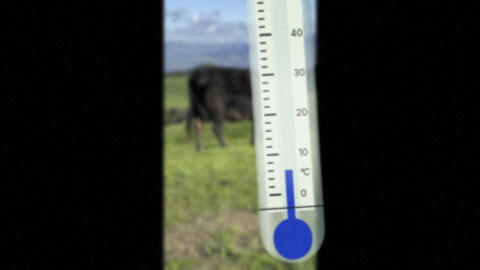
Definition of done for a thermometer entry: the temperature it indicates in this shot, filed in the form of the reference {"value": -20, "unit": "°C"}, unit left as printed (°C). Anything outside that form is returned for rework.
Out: {"value": 6, "unit": "°C"}
